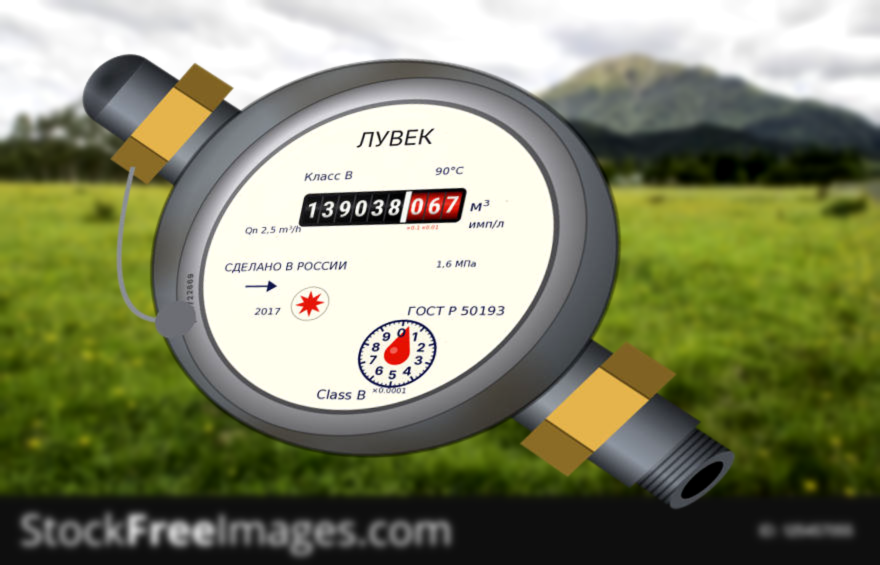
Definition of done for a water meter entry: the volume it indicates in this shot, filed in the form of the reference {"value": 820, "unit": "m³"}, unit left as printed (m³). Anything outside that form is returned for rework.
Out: {"value": 139038.0670, "unit": "m³"}
